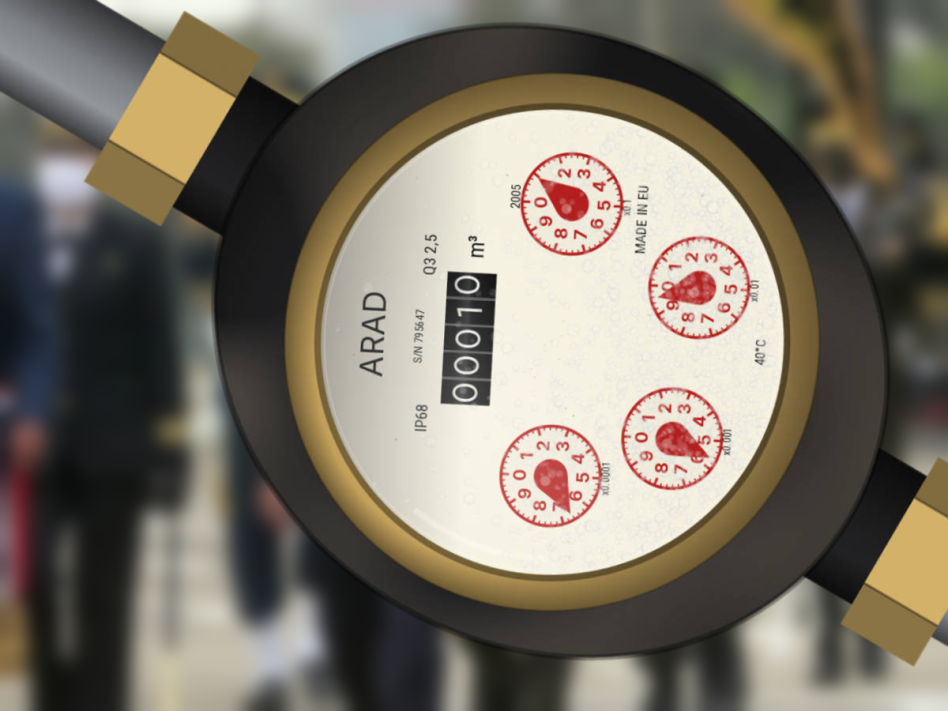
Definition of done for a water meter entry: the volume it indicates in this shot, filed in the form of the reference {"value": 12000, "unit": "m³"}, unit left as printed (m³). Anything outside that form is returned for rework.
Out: {"value": 10.0956, "unit": "m³"}
